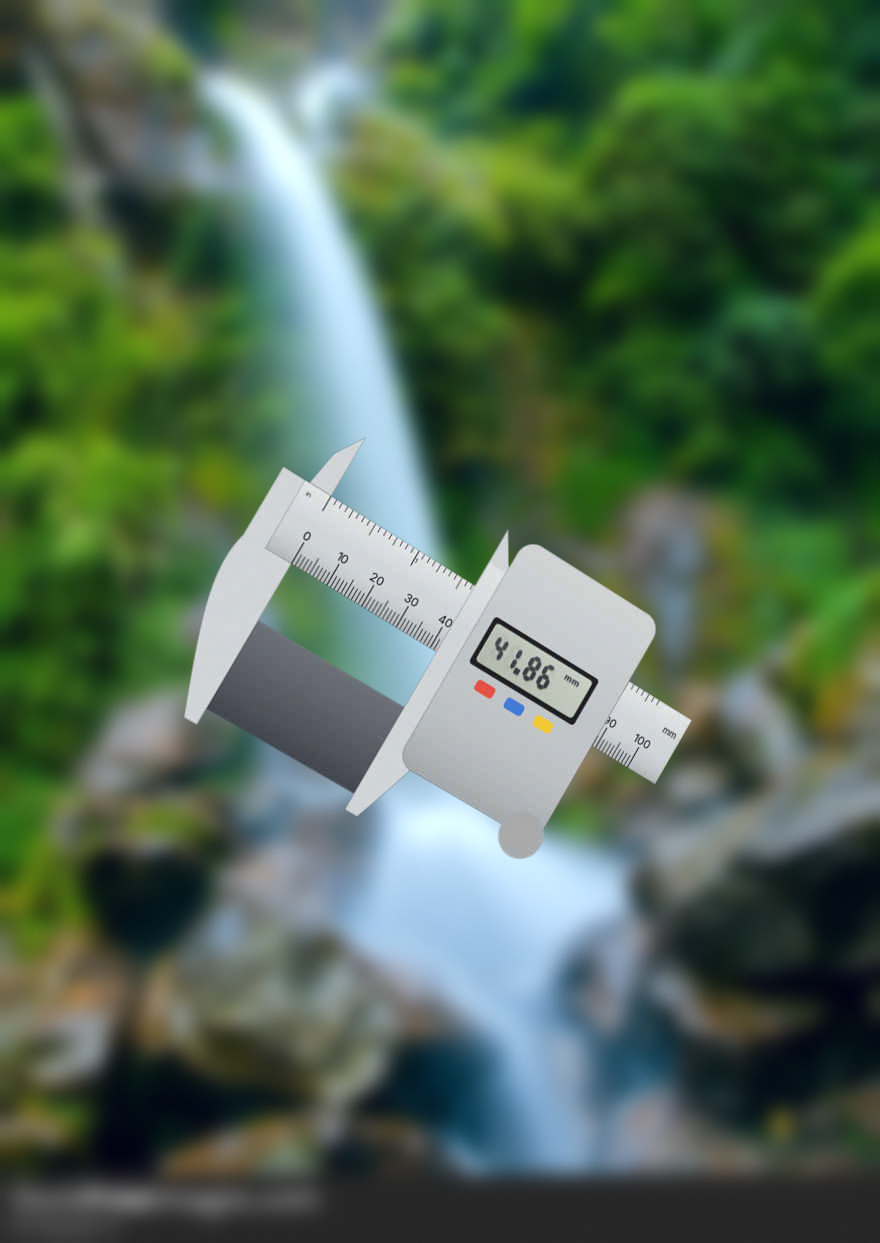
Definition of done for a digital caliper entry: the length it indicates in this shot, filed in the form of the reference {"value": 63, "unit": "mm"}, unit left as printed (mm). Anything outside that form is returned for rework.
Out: {"value": 41.86, "unit": "mm"}
